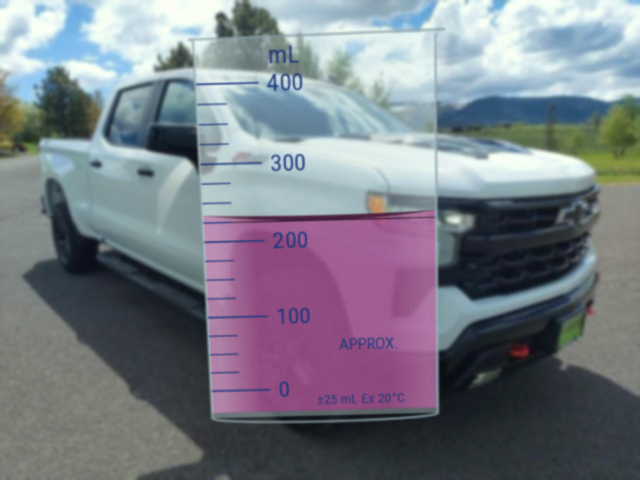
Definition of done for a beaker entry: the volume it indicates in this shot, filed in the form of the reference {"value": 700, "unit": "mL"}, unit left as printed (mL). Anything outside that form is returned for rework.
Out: {"value": 225, "unit": "mL"}
